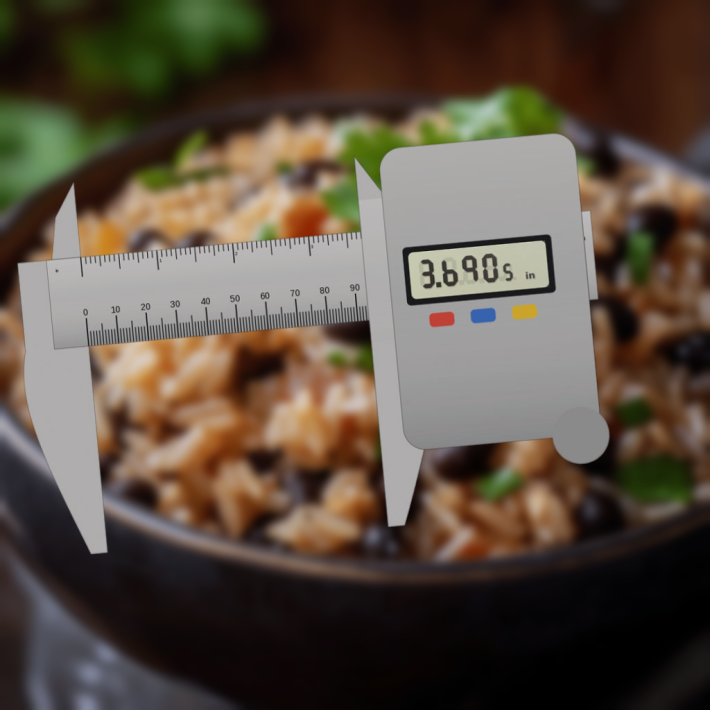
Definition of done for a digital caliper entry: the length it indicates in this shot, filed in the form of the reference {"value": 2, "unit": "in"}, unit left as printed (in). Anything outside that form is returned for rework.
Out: {"value": 3.6905, "unit": "in"}
